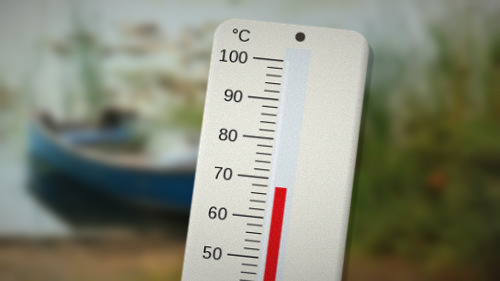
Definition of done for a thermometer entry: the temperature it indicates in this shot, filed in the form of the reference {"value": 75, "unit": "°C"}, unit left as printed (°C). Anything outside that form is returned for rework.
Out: {"value": 68, "unit": "°C"}
